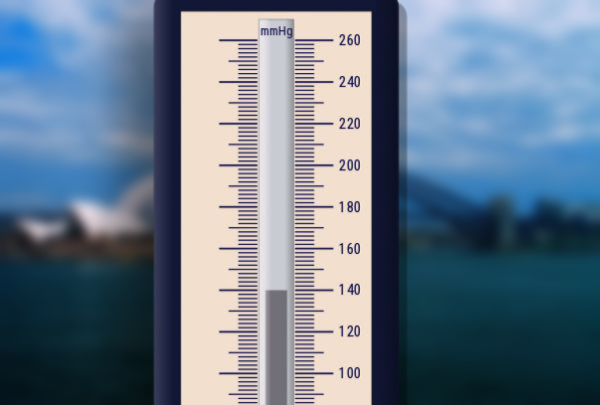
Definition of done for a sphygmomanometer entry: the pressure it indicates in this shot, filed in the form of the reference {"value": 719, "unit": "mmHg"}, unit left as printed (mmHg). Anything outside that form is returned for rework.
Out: {"value": 140, "unit": "mmHg"}
